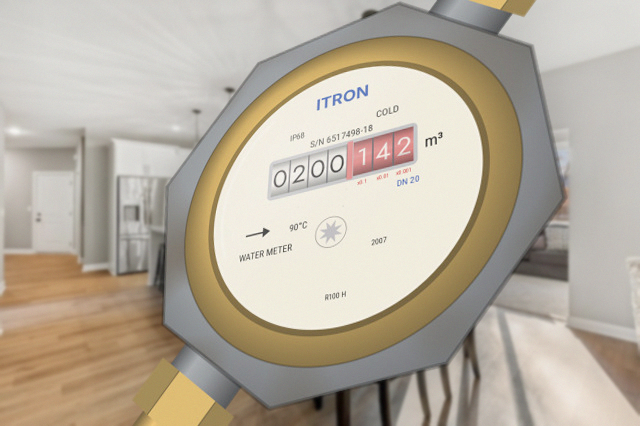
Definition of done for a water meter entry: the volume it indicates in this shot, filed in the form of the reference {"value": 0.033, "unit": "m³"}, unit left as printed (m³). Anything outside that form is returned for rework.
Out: {"value": 200.142, "unit": "m³"}
